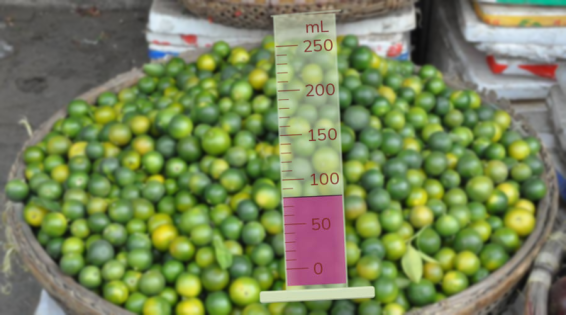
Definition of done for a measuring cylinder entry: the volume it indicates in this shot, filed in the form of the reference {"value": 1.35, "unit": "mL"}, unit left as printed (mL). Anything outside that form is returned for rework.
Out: {"value": 80, "unit": "mL"}
